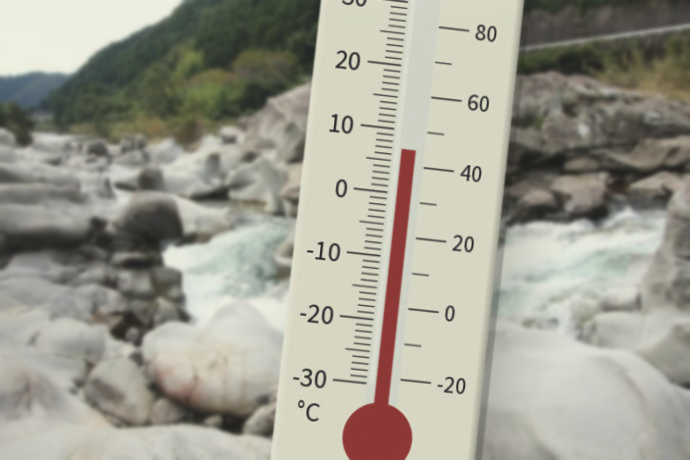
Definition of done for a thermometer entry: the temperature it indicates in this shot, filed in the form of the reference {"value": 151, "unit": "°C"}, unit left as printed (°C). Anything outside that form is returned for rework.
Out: {"value": 7, "unit": "°C"}
